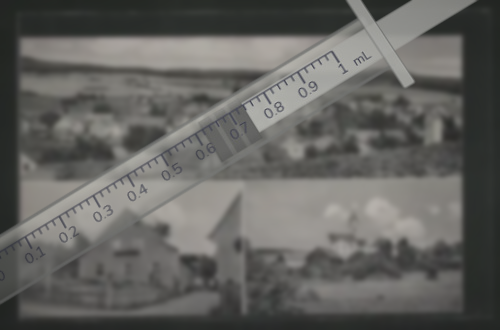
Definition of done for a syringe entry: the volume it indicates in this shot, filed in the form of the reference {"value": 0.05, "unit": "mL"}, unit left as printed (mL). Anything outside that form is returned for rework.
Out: {"value": 0.62, "unit": "mL"}
